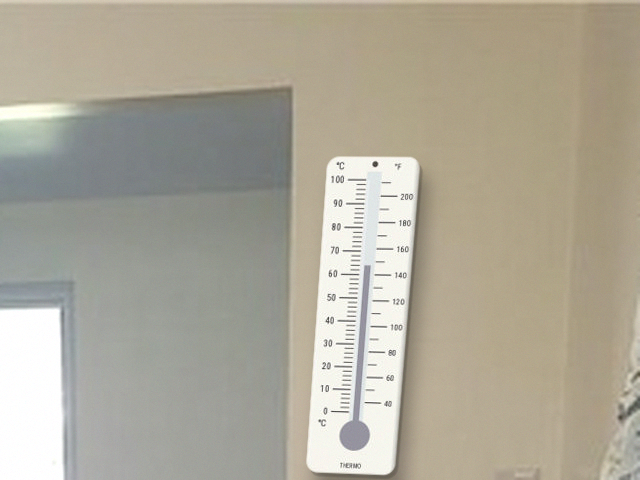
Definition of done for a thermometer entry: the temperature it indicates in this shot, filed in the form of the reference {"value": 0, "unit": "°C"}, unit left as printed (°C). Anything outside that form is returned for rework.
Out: {"value": 64, "unit": "°C"}
